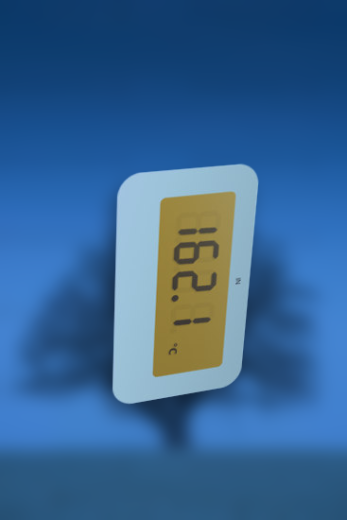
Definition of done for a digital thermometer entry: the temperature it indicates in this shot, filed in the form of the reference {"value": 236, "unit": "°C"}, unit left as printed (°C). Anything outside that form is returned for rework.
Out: {"value": 162.1, "unit": "°C"}
